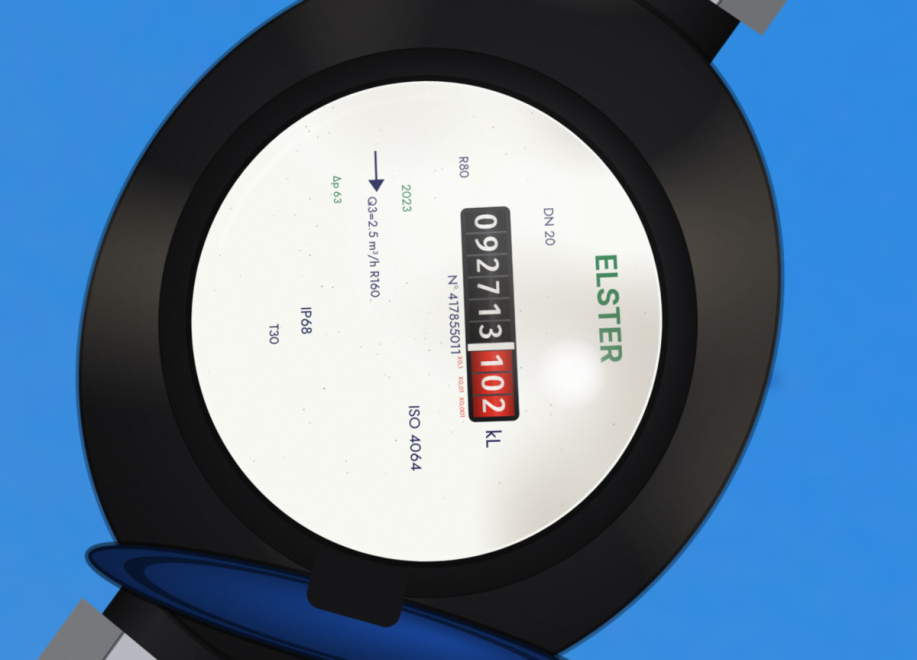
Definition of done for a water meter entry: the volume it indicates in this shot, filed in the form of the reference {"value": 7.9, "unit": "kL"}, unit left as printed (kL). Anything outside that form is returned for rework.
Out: {"value": 92713.102, "unit": "kL"}
